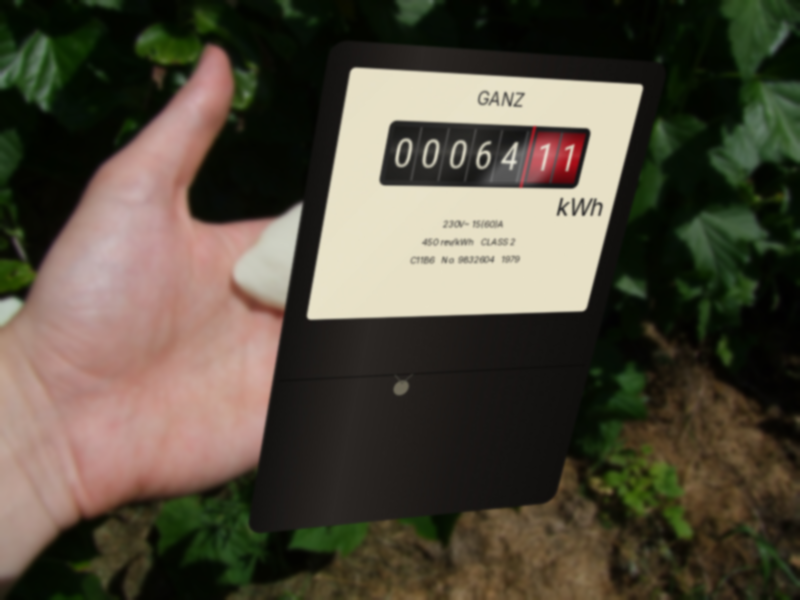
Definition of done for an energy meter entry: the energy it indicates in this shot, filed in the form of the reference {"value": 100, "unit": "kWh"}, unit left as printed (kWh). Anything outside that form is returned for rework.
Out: {"value": 64.11, "unit": "kWh"}
